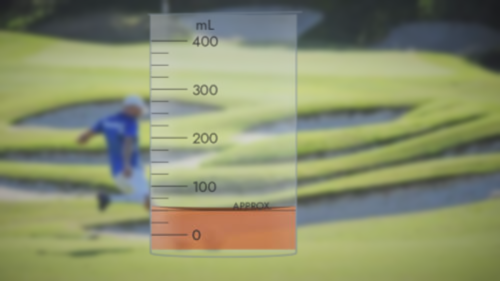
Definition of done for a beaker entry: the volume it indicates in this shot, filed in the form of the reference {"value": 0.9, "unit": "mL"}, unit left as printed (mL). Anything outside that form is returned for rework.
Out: {"value": 50, "unit": "mL"}
